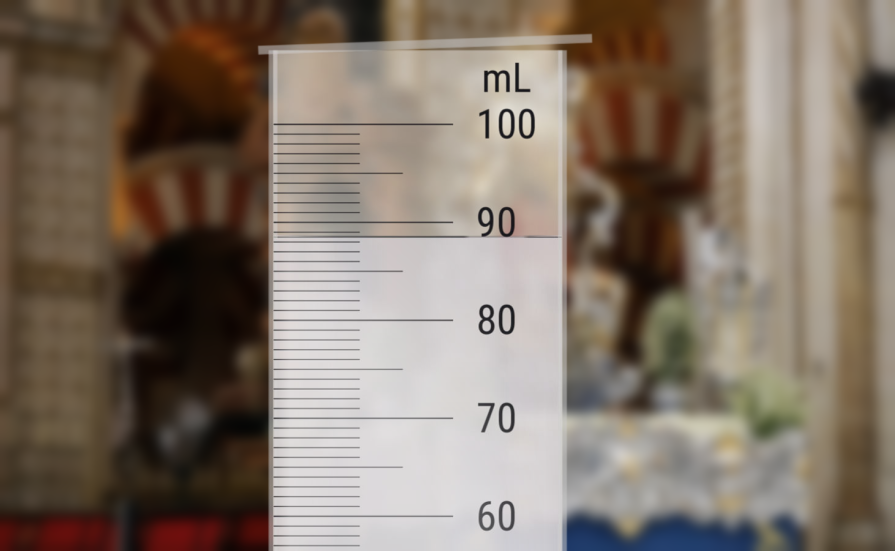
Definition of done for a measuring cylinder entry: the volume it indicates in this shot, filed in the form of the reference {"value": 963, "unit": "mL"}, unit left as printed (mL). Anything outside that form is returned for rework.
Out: {"value": 88.5, "unit": "mL"}
